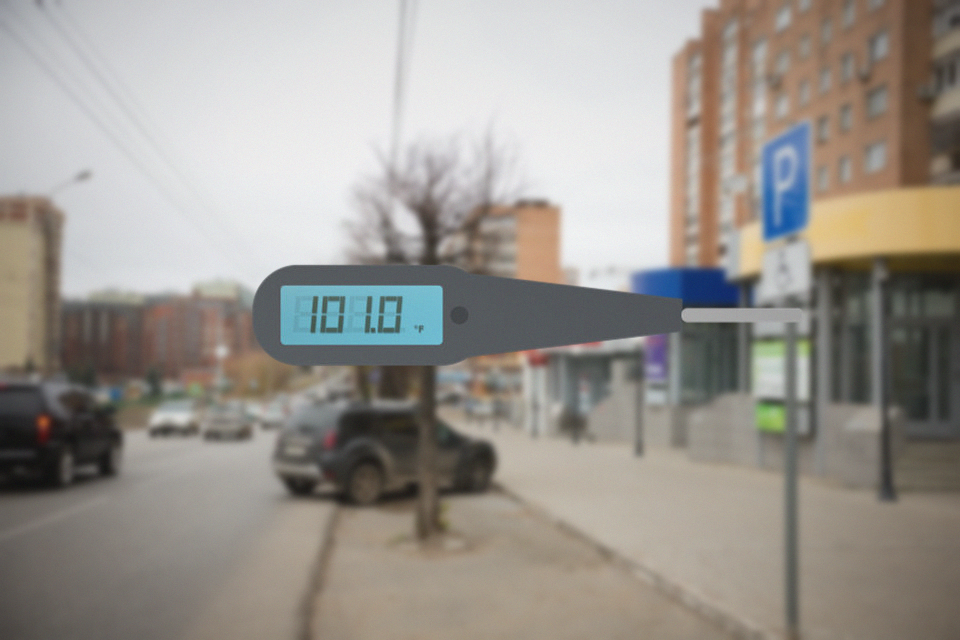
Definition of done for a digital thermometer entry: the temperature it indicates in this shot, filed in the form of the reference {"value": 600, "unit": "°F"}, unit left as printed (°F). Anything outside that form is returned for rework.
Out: {"value": 101.0, "unit": "°F"}
